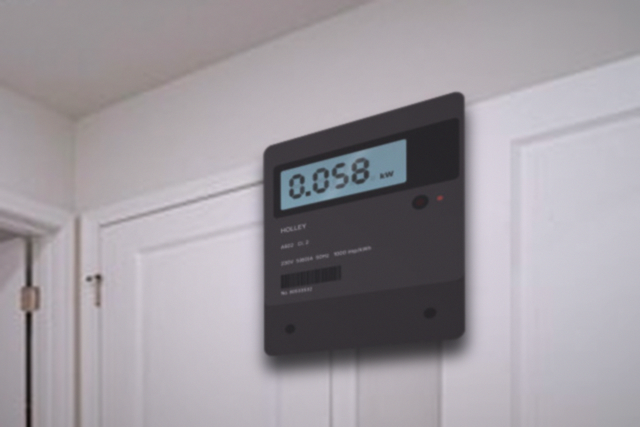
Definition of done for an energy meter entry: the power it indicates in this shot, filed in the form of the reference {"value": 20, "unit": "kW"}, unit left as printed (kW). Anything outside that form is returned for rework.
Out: {"value": 0.058, "unit": "kW"}
